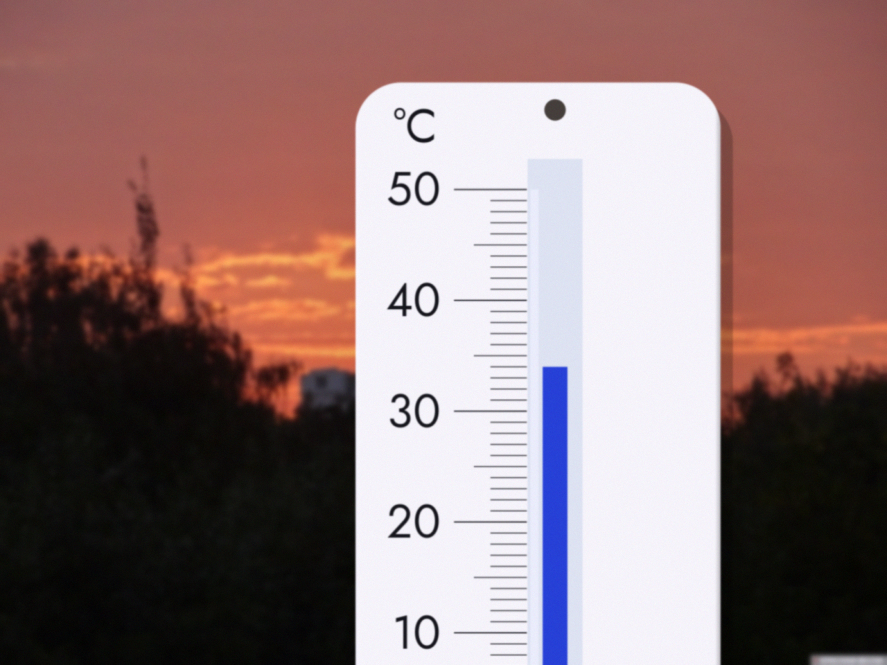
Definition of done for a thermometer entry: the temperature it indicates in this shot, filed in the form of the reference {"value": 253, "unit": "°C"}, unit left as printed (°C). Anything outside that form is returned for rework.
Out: {"value": 34, "unit": "°C"}
